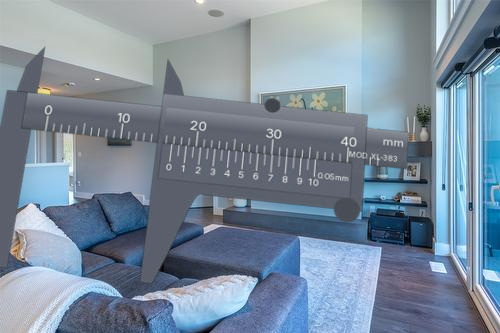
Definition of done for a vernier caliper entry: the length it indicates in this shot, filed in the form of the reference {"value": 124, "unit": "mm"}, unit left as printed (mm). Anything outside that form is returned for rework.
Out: {"value": 16.8, "unit": "mm"}
